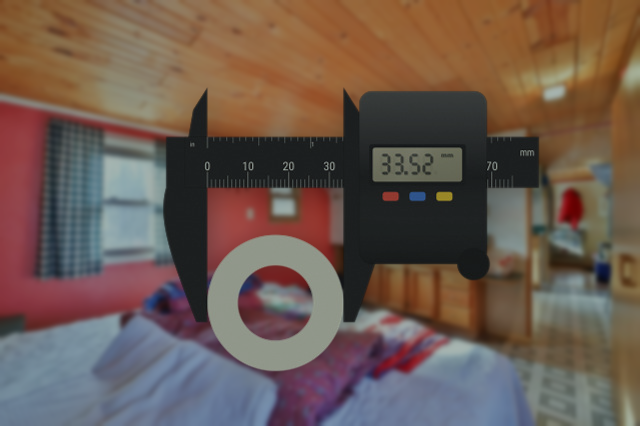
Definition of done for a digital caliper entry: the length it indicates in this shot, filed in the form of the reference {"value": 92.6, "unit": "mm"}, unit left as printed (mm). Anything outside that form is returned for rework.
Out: {"value": 33.52, "unit": "mm"}
